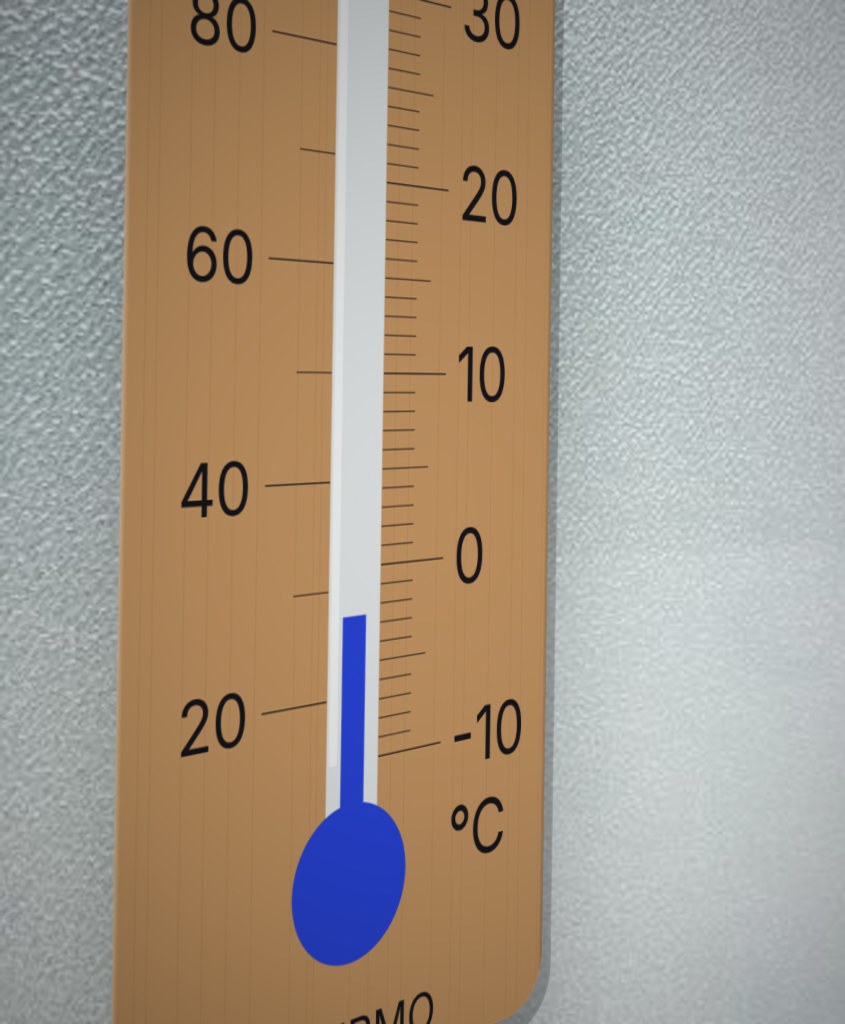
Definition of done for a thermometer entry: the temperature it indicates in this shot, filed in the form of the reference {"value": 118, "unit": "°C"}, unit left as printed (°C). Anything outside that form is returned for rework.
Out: {"value": -2.5, "unit": "°C"}
